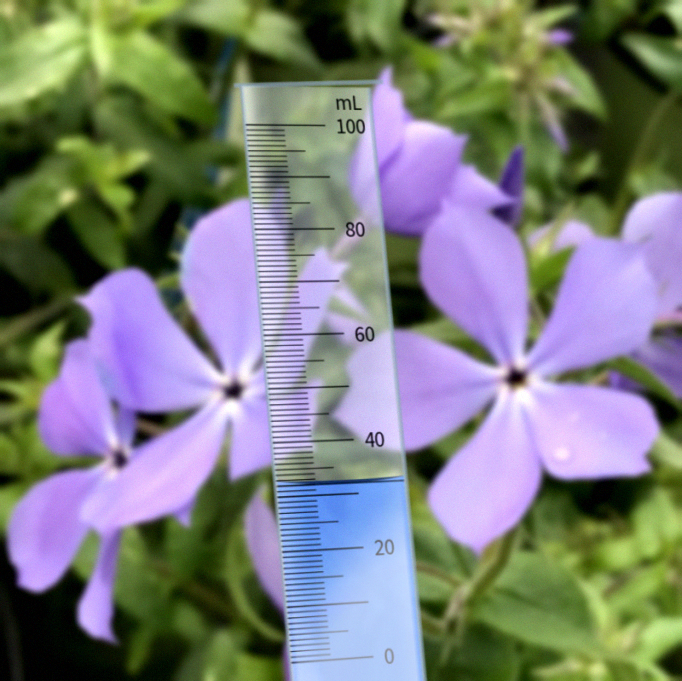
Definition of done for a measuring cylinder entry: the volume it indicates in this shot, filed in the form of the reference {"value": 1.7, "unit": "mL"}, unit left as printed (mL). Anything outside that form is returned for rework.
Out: {"value": 32, "unit": "mL"}
